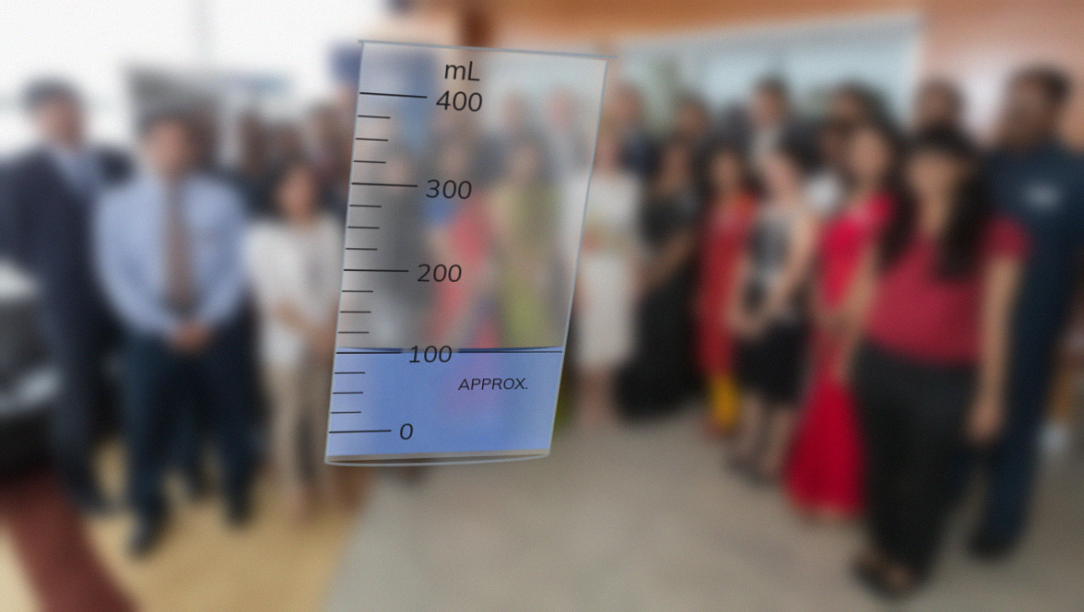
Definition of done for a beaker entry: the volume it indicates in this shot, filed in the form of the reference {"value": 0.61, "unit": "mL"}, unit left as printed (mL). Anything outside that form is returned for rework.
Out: {"value": 100, "unit": "mL"}
